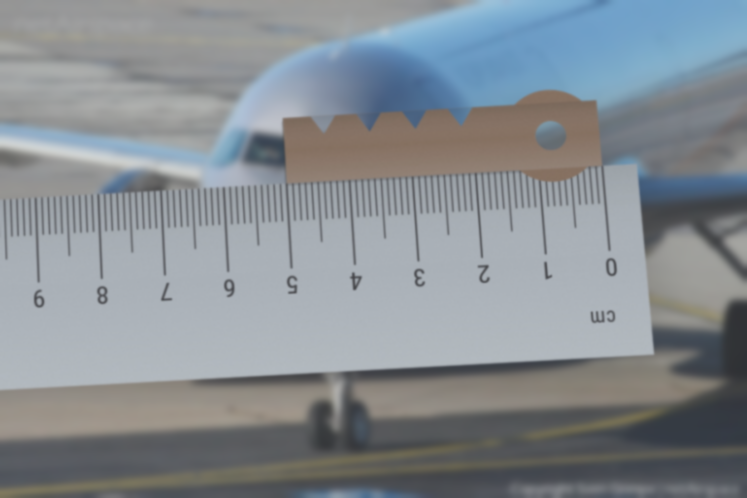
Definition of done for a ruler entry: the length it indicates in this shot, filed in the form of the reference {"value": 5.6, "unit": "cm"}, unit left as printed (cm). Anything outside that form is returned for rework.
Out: {"value": 5, "unit": "cm"}
